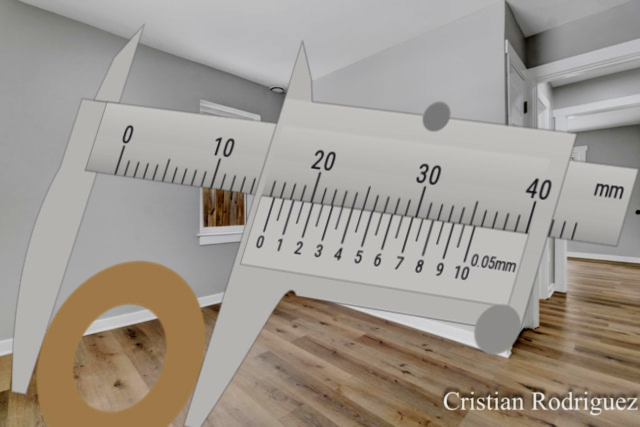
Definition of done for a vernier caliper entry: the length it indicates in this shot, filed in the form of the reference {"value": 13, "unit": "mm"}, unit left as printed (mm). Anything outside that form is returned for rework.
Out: {"value": 16.4, "unit": "mm"}
